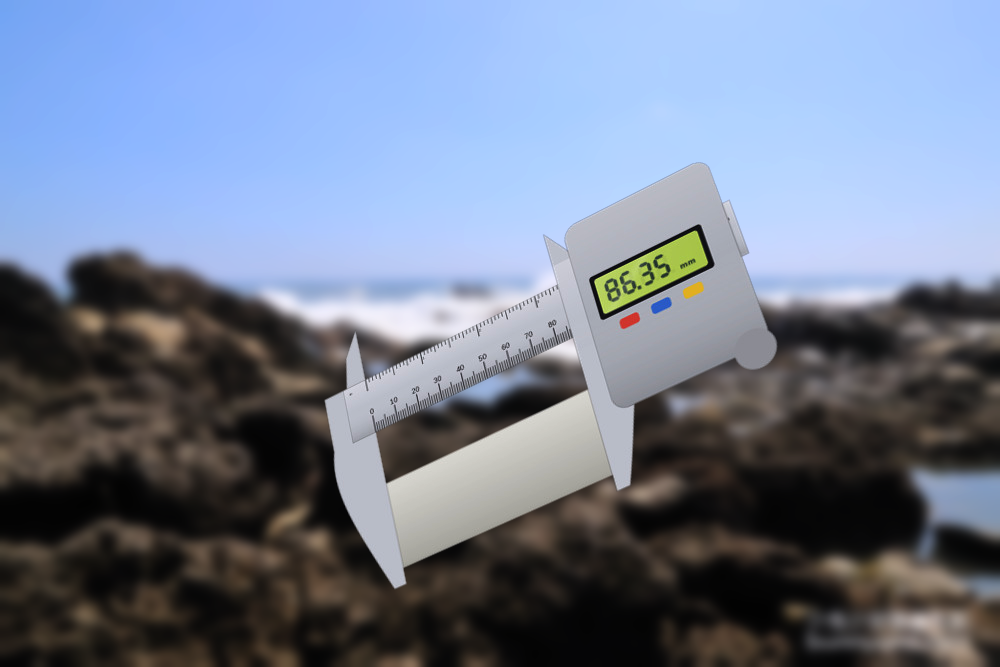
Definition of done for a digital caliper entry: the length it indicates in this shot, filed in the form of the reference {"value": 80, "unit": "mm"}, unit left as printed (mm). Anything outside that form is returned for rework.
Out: {"value": 86.35, "unit": "mm"}
